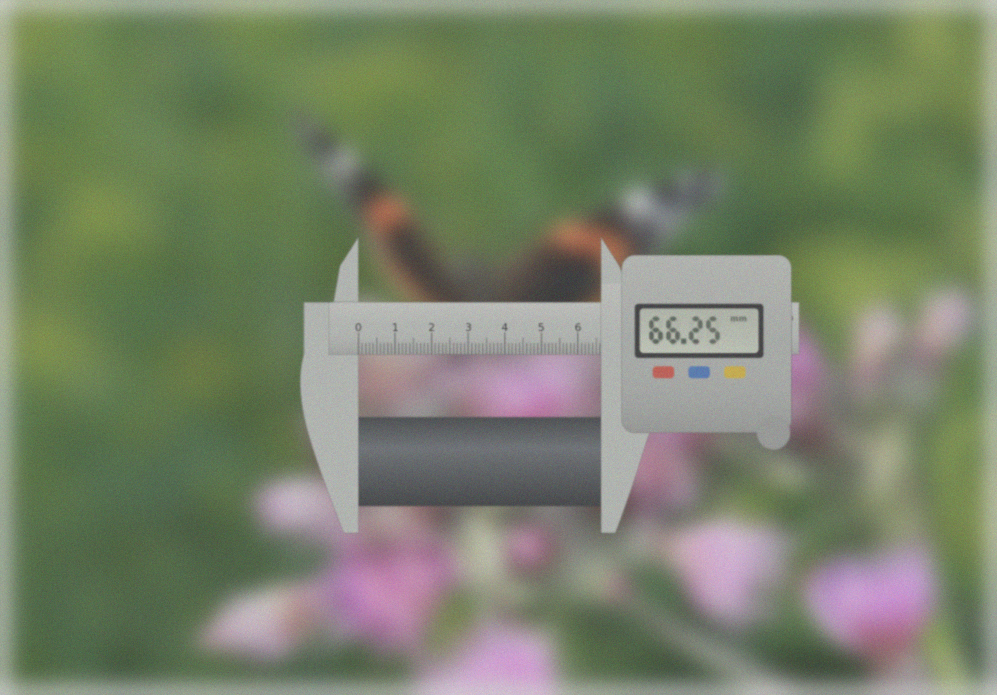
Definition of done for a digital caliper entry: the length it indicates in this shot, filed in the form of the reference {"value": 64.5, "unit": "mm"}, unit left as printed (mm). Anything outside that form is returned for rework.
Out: {"value": 66.25, "unit": "mm"}
